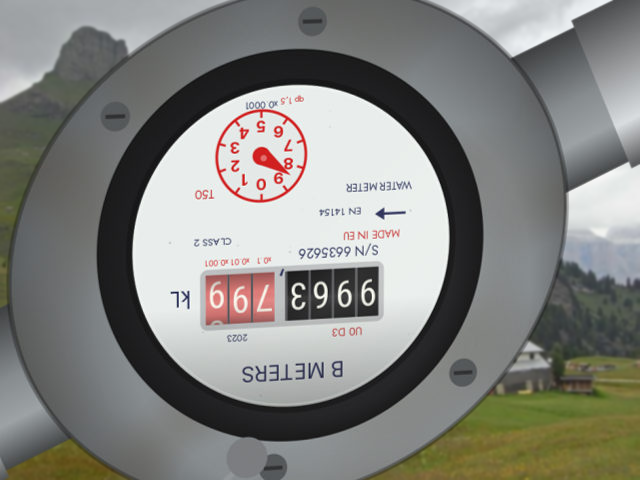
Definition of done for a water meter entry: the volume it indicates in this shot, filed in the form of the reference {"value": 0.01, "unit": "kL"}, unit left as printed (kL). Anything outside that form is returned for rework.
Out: {"value": 9963.7988, "unit": "kL"}
